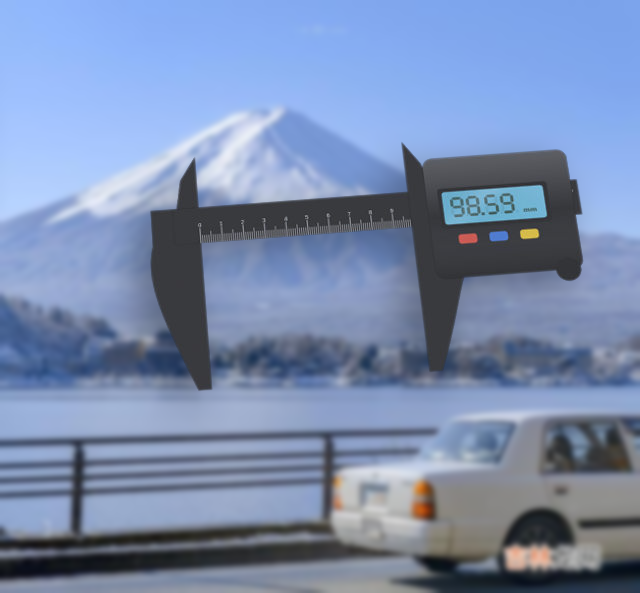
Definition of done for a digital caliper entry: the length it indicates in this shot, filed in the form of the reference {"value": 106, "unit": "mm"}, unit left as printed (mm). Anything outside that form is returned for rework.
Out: {"value": 98.59, "unit": "mm"}
